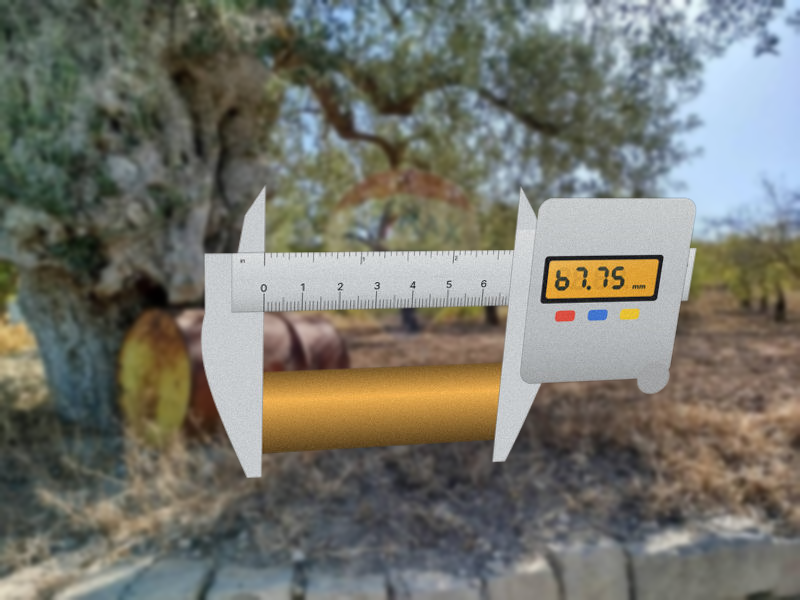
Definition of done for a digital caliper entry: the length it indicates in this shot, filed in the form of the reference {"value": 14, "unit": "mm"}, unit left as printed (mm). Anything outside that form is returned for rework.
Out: {"value": 67.75, "unit": "mm"}
